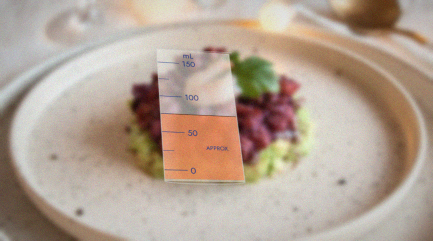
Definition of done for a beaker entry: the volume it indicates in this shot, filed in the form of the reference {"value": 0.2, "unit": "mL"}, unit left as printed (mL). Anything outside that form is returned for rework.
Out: {"value": 75, "unit": "mL"}
